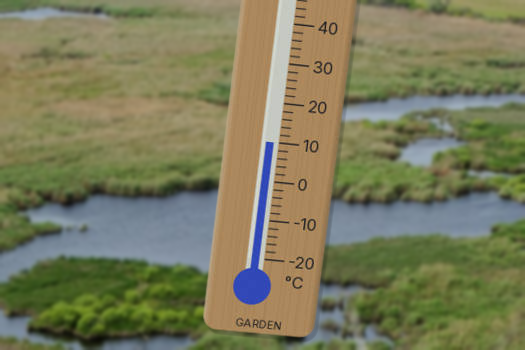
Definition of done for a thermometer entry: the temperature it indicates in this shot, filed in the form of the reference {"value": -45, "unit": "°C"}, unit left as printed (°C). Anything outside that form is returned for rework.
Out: {"value": 10, "unit": "°C"}
